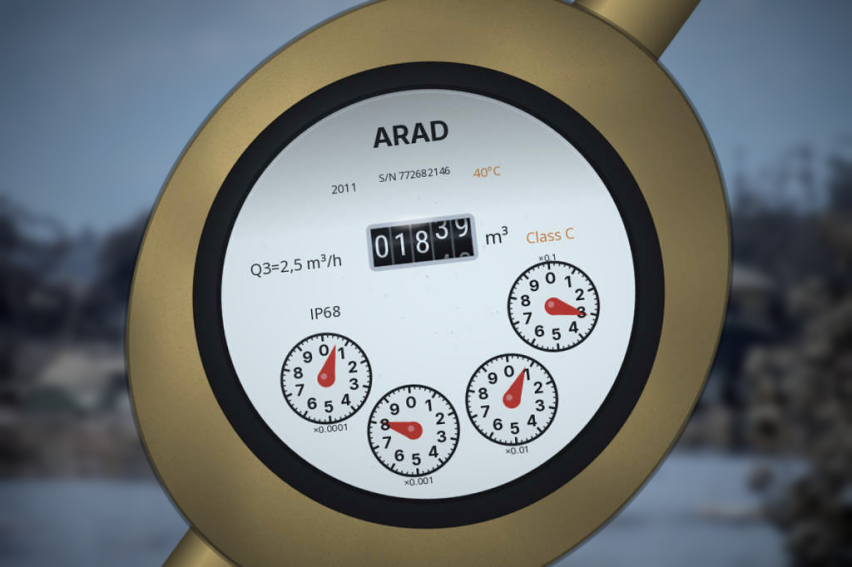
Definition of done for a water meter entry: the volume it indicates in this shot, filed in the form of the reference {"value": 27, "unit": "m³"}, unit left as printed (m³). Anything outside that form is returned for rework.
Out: {"value": 1839.3080, "unit": "m³"}
